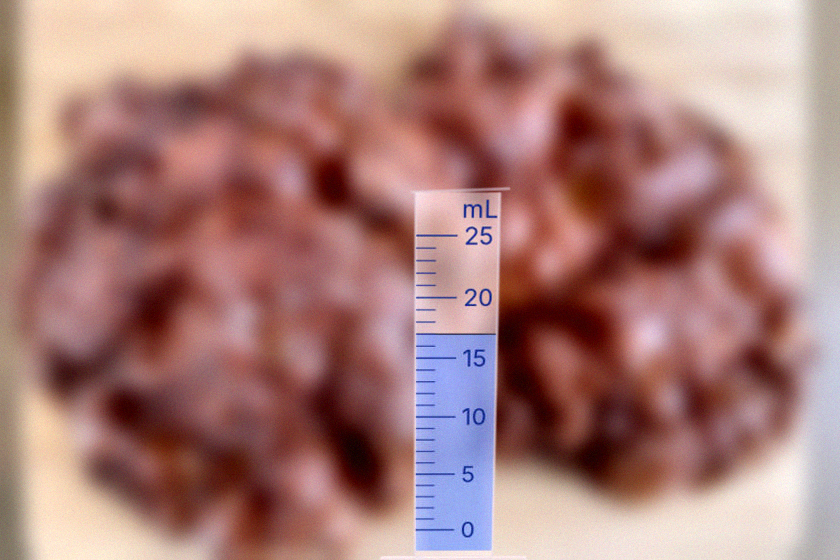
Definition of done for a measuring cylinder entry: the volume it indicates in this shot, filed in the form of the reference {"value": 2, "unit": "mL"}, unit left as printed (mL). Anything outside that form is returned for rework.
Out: {"value": 17, "unit": "mL"}
